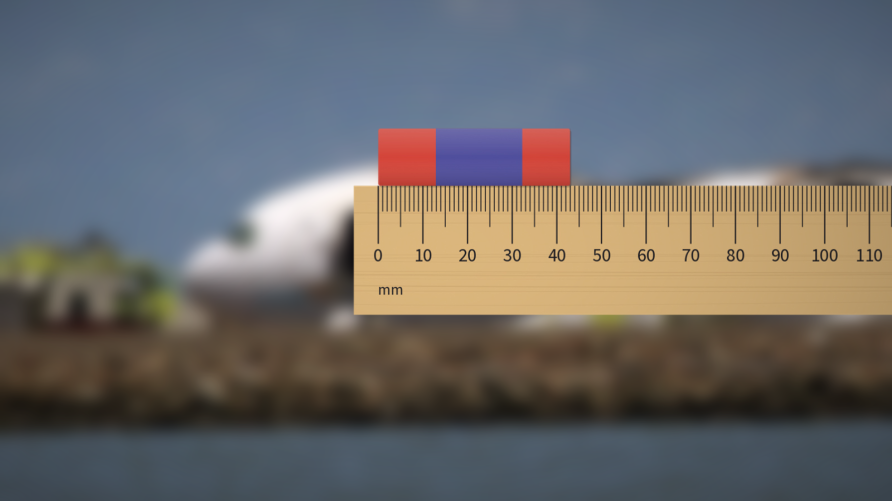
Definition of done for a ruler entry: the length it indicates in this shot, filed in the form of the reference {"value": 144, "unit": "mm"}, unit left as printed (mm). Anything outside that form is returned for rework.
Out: {"value": 43, "unit": "mm"}
